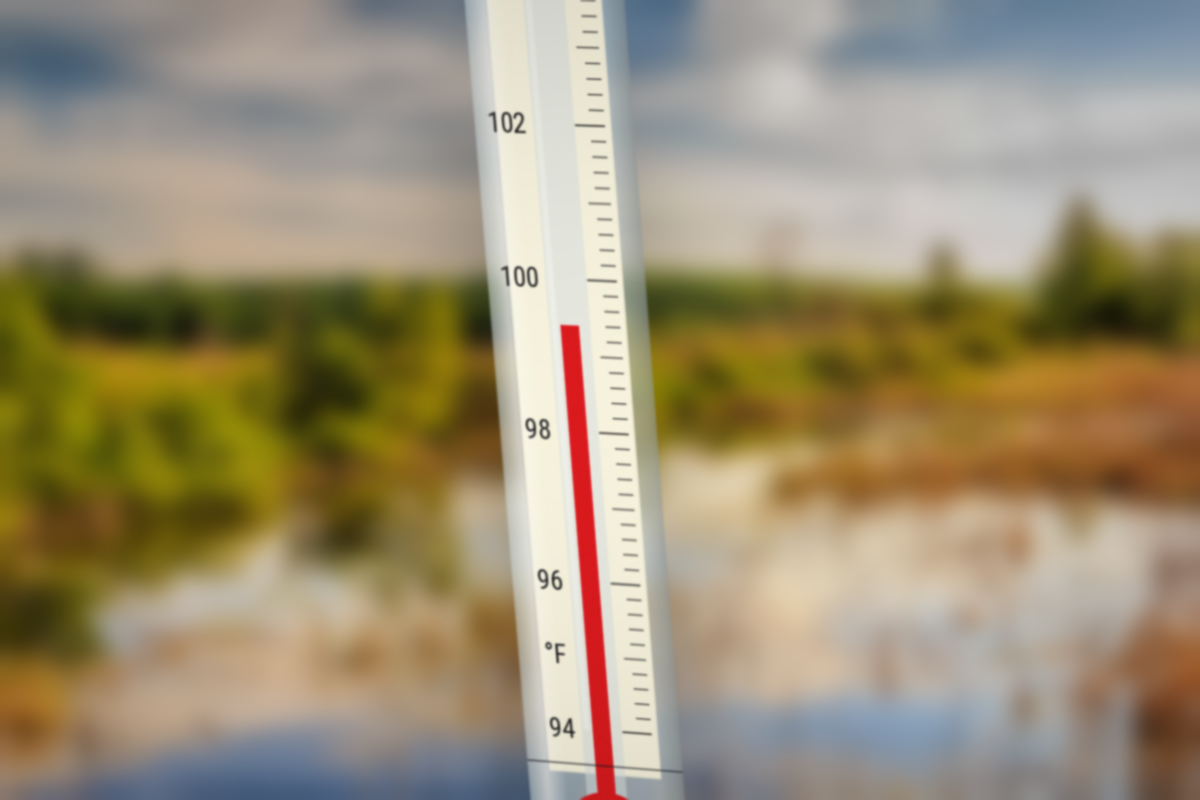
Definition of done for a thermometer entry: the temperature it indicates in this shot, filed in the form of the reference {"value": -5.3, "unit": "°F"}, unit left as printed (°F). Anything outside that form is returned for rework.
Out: {"value": 99.4, "unit": "°F"}
